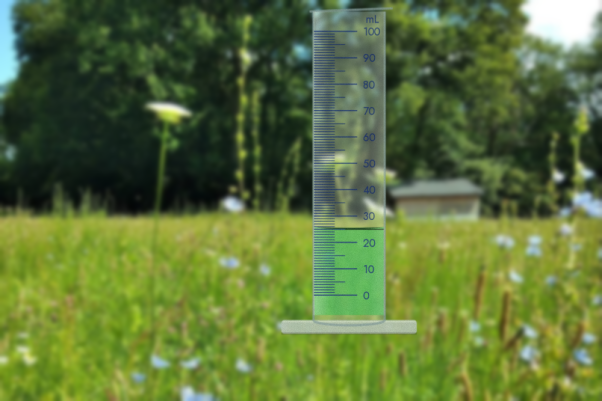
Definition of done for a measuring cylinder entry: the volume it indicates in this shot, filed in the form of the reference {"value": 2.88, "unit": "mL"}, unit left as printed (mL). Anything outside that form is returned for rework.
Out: {"value": 25, "unit": "mL"}
